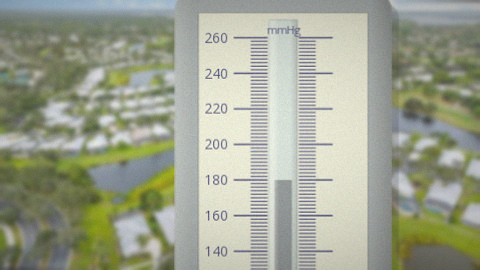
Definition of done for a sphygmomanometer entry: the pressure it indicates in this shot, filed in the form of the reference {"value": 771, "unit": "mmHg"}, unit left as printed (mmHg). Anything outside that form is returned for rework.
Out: {"value": 180, "unit": "mmHg"}
